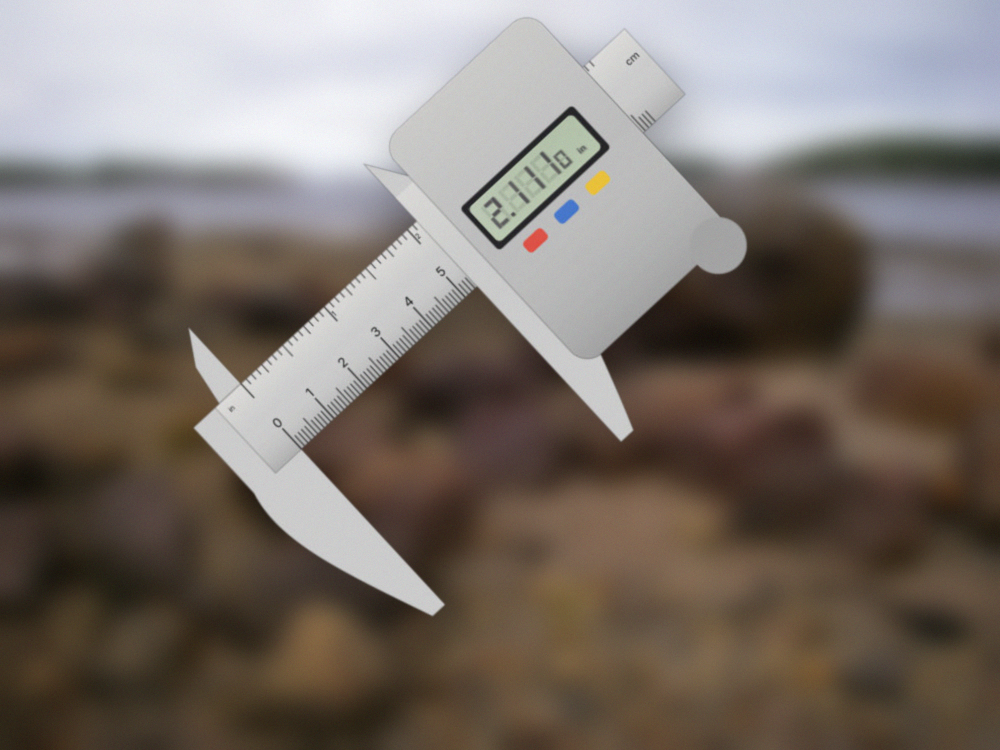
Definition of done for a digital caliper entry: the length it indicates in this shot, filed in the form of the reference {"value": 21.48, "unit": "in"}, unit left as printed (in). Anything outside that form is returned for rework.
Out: {"value": 2.1110, "unit": "in"}
